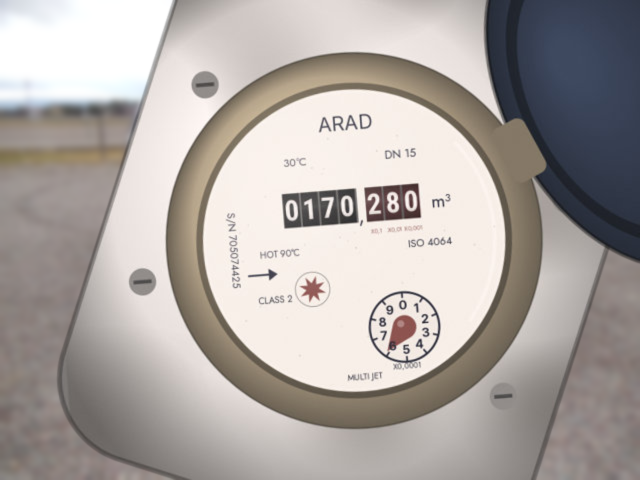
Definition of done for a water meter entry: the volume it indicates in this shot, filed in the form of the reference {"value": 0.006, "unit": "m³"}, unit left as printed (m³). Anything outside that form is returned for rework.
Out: {"value": 170.2806, "unit": "m³"}
